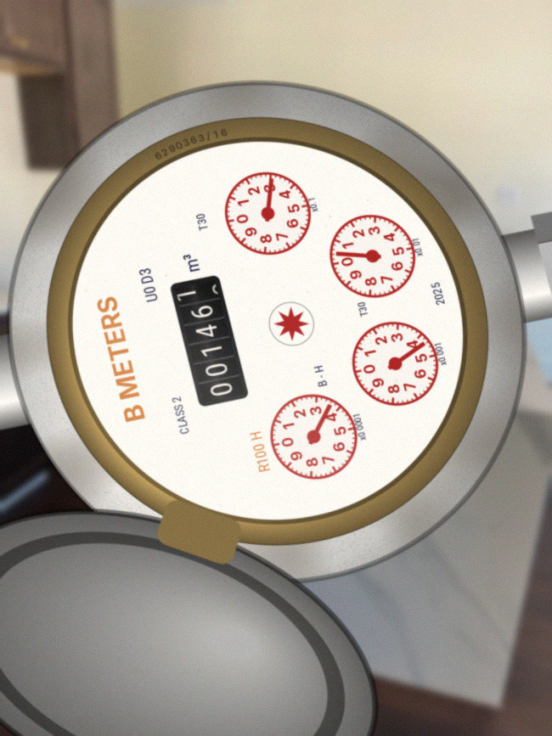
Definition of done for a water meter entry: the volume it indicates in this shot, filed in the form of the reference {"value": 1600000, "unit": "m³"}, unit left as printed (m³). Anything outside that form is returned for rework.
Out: {"value": 1461.3043, "unit": "m³"}
